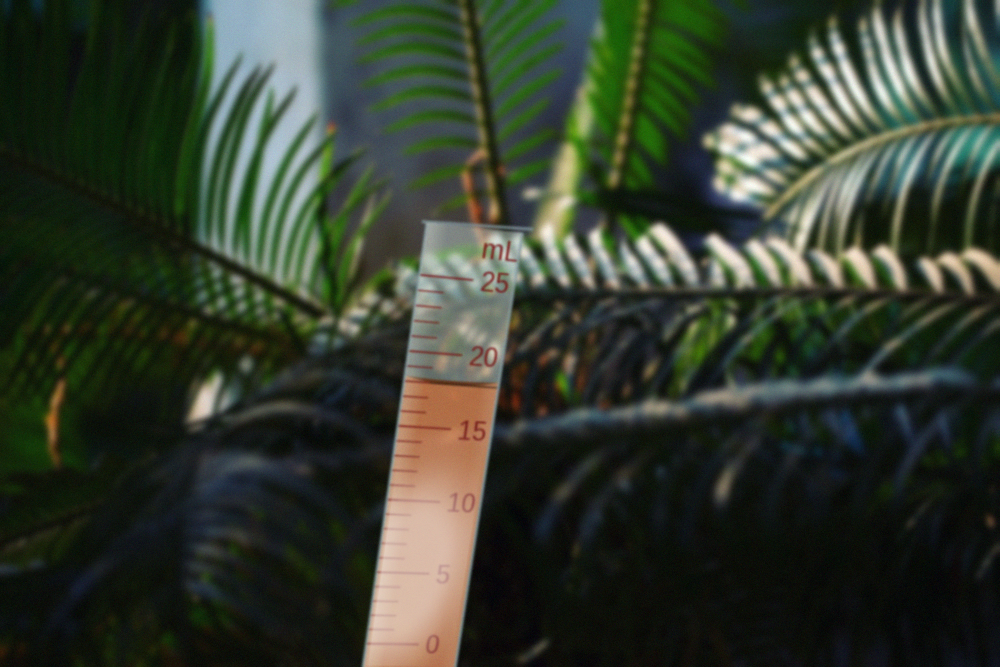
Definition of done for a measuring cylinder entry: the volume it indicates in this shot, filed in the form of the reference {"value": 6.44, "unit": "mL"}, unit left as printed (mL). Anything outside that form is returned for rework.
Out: {"value": 18, "unit": "mL"}
